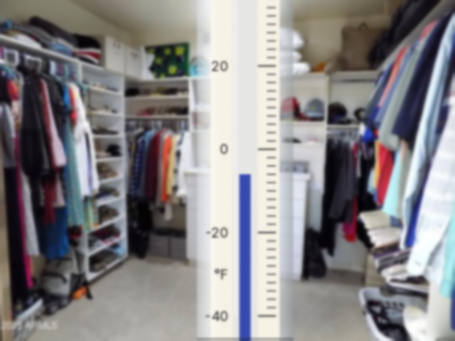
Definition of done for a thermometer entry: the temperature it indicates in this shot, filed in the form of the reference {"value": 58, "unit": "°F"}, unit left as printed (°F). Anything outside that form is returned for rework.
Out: {"value": -6, "unit": "°F"}
